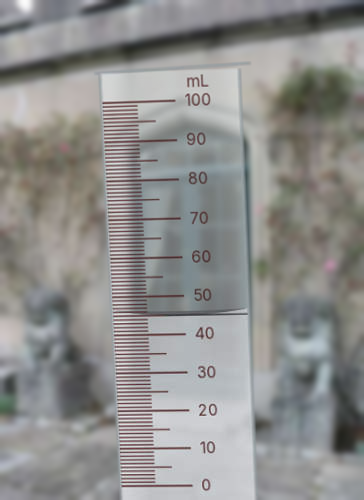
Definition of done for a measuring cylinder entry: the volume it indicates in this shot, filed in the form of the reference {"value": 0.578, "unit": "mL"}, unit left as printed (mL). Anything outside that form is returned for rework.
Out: {"value": 45, "unit": "mL"}
